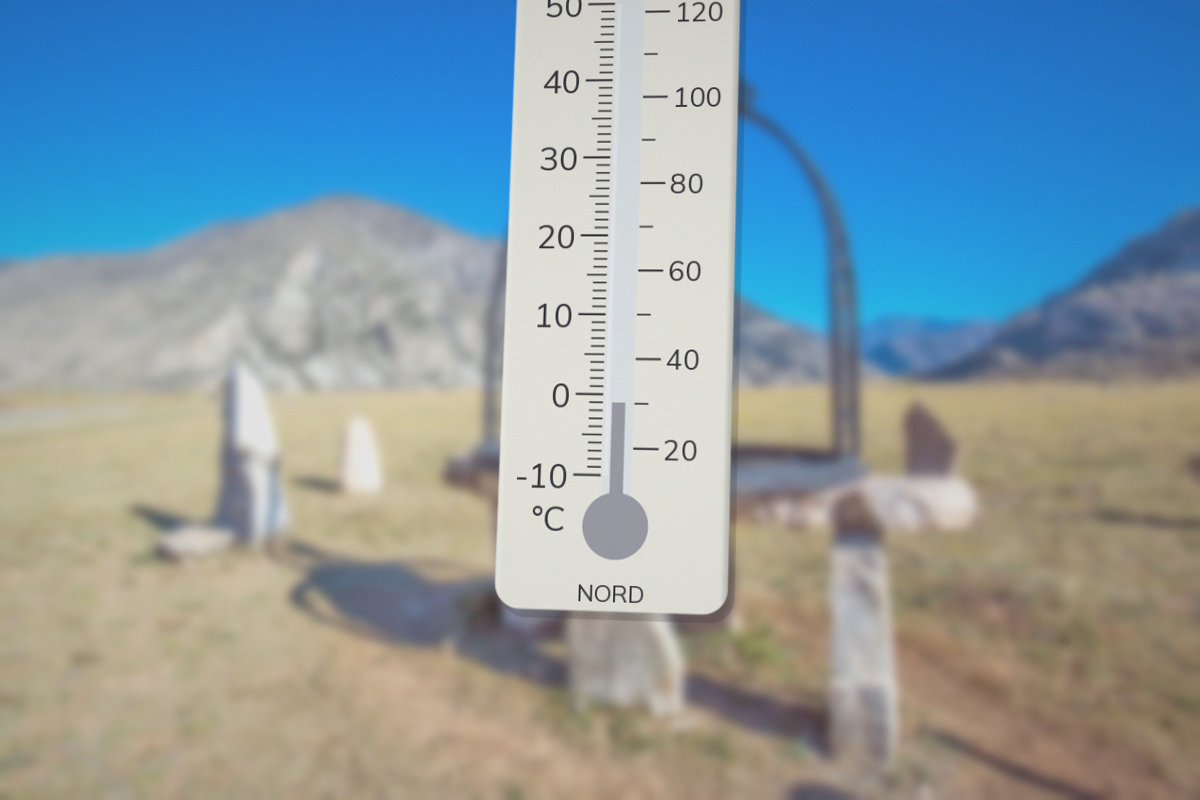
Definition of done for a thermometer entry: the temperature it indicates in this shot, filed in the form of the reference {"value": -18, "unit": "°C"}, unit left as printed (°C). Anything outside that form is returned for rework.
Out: {"value": -1, "unit": "°C"}
